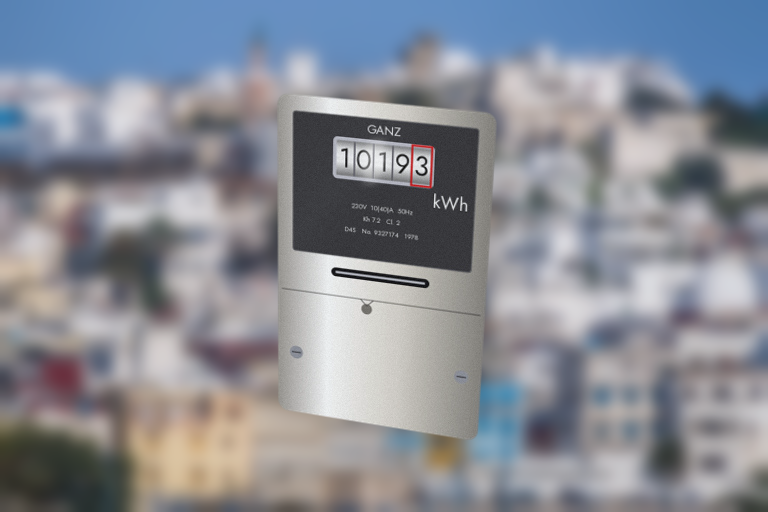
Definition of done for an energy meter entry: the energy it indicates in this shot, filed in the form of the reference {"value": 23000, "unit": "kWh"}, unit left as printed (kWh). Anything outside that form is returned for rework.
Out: {"value": 1019.3, "unit": "kWh"}
